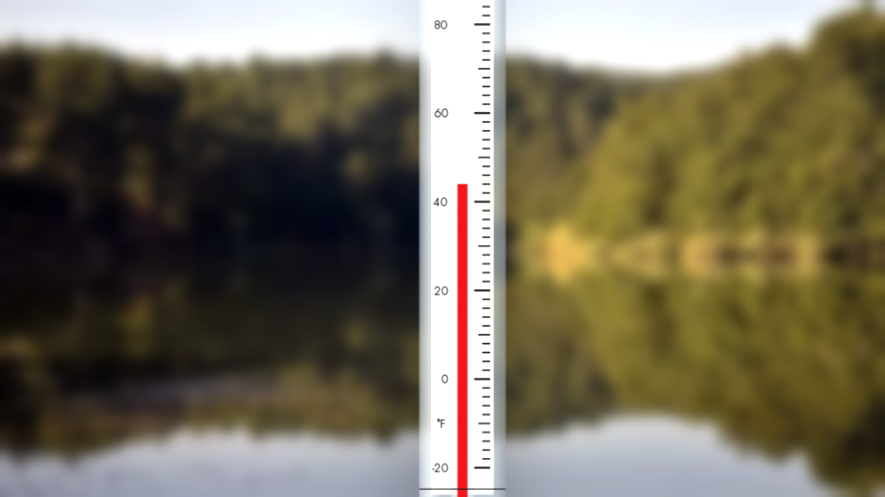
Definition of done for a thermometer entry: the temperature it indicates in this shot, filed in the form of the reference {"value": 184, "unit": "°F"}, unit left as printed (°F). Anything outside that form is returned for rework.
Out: {"value": 44, "unit": "°F"}
